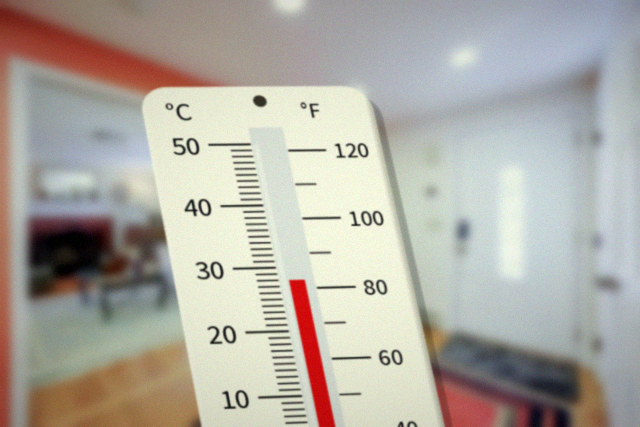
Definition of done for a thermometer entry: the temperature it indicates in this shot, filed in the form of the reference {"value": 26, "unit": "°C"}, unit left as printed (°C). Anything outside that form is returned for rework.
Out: {"value": 28, "unit": "°C"}
